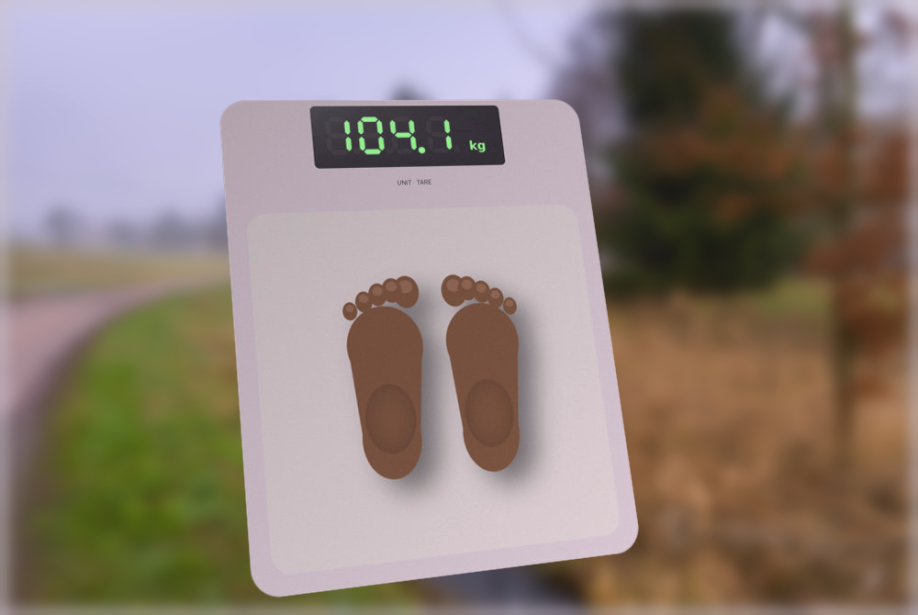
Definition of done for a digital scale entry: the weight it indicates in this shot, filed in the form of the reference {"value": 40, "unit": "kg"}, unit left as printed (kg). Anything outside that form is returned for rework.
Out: {"value": 104.1, "unit": "kg"}
